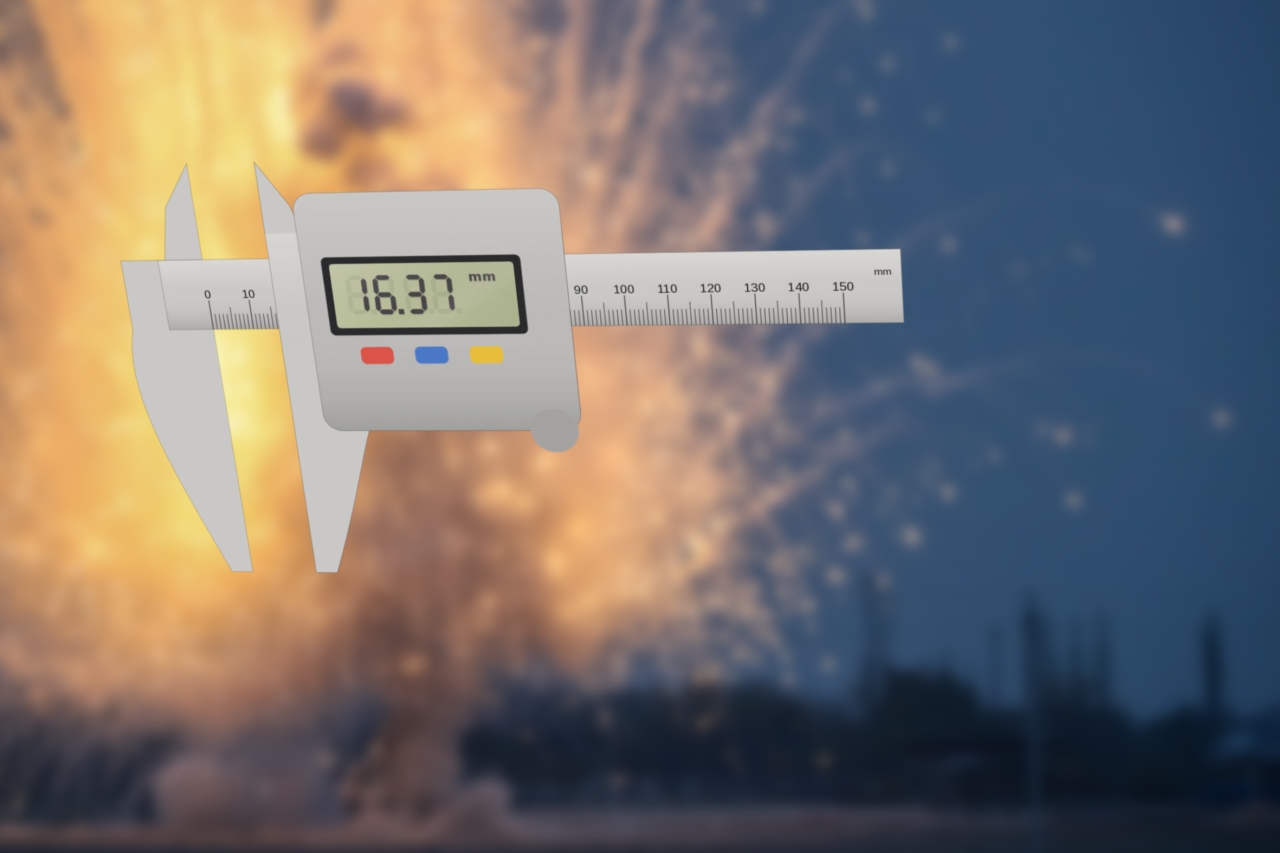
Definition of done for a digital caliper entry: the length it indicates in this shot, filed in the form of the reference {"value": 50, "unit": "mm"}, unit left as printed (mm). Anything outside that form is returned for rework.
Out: {"value": 16.37, "unit": "mm"}
